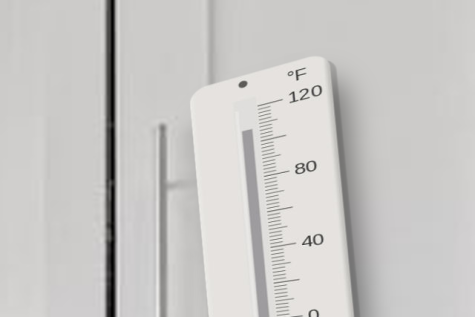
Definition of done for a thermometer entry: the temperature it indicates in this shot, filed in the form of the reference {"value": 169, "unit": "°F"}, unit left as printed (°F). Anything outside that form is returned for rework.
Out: {"value": 108, "unit": "°F"}
